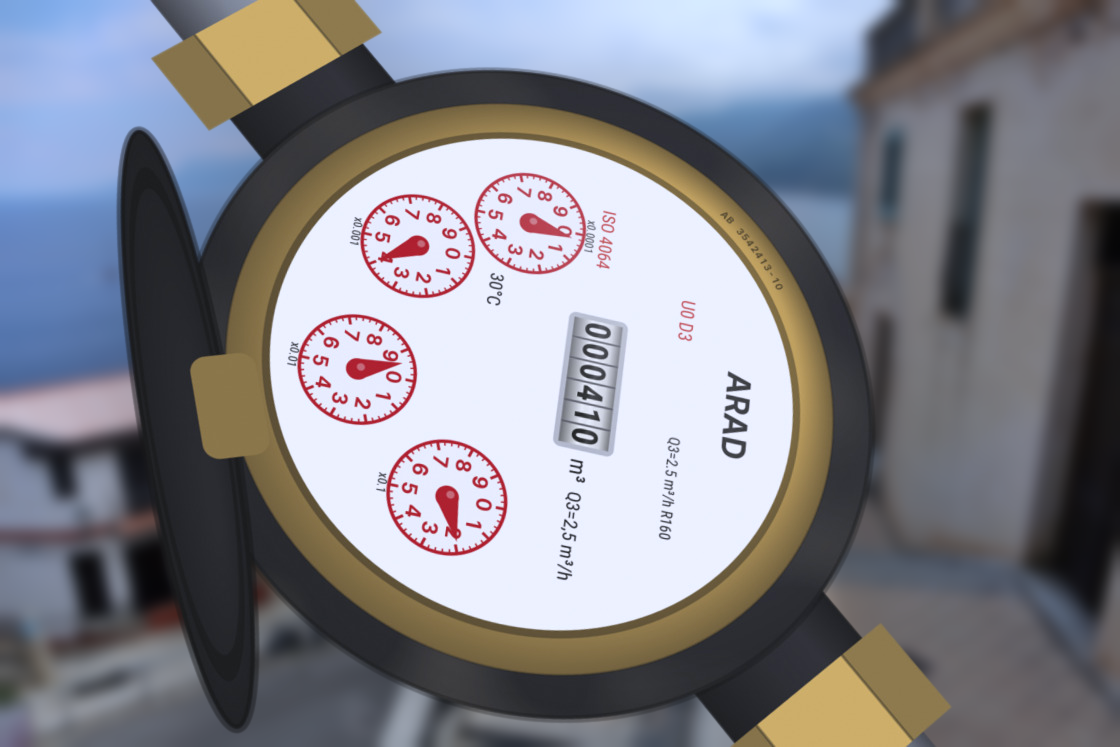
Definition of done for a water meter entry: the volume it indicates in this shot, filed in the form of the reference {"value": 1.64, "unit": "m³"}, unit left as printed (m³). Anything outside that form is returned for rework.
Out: {"value": 410.1940, "unit": "m³"}
